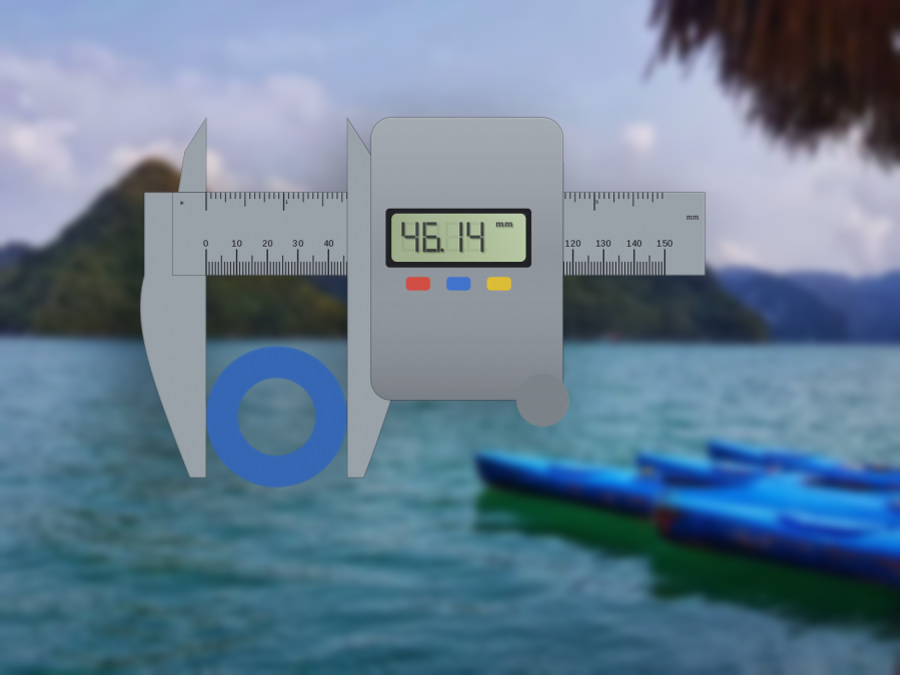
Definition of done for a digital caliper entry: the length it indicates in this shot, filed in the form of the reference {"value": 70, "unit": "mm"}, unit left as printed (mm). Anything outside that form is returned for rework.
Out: {"value": 46.14, "unit": "mm"}
